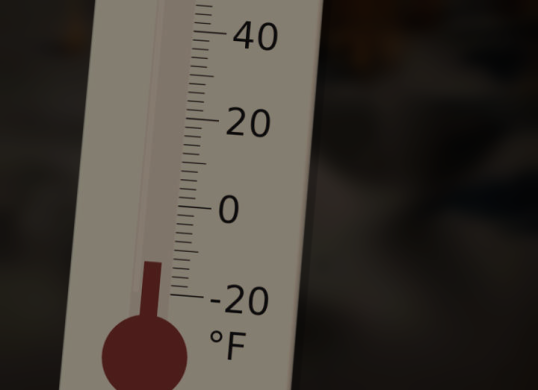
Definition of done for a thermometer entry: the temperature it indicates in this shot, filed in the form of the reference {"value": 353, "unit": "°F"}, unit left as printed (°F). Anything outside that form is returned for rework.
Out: {"value": -13, "unit": "°F"}
